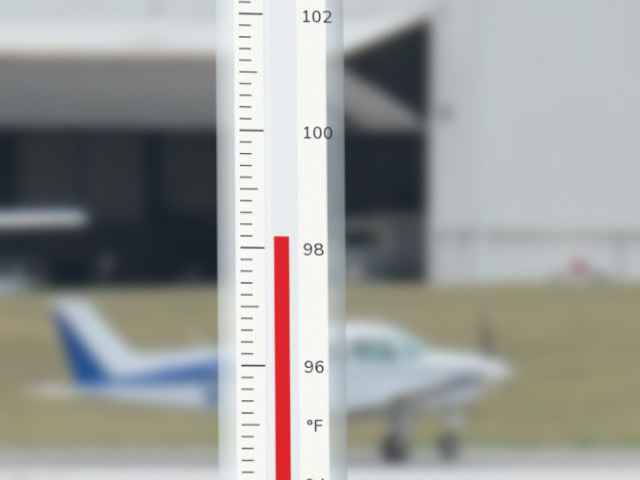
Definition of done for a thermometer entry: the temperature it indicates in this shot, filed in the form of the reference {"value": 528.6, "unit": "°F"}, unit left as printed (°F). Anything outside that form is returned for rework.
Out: {"value": 98.2, "unit": "°F"}
